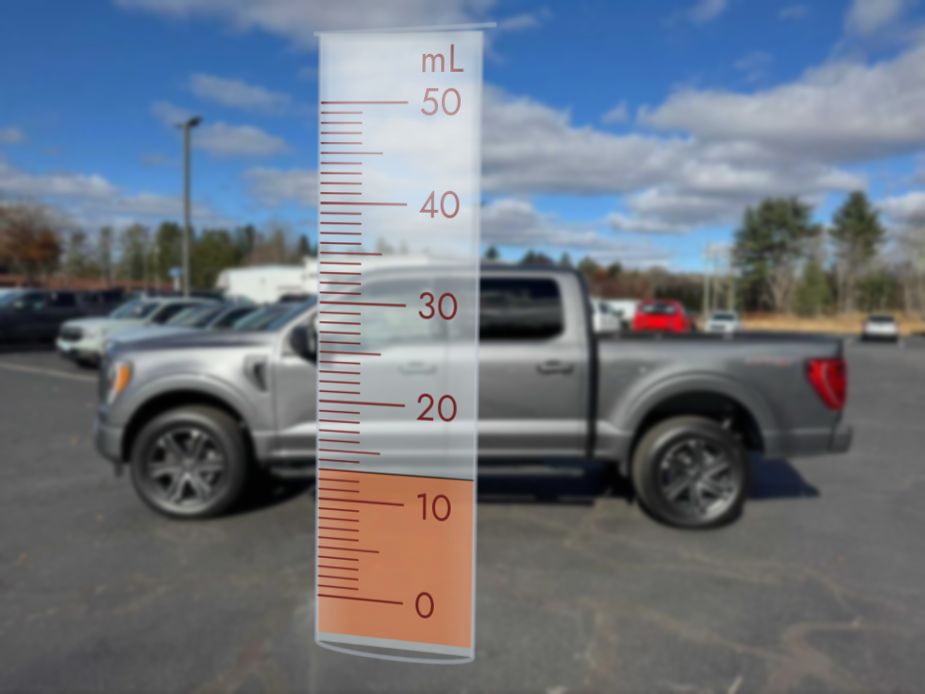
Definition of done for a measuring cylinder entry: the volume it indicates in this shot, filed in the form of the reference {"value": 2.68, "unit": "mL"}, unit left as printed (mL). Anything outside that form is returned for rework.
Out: {"value": 13, "unit": "mL"}
